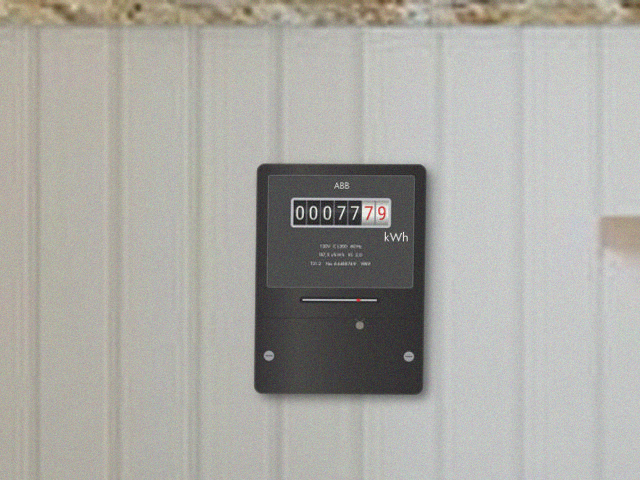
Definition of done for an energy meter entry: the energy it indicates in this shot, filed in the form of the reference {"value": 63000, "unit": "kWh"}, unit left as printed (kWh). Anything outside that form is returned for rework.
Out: {"value": 77.79, "unit": "kWh"}
